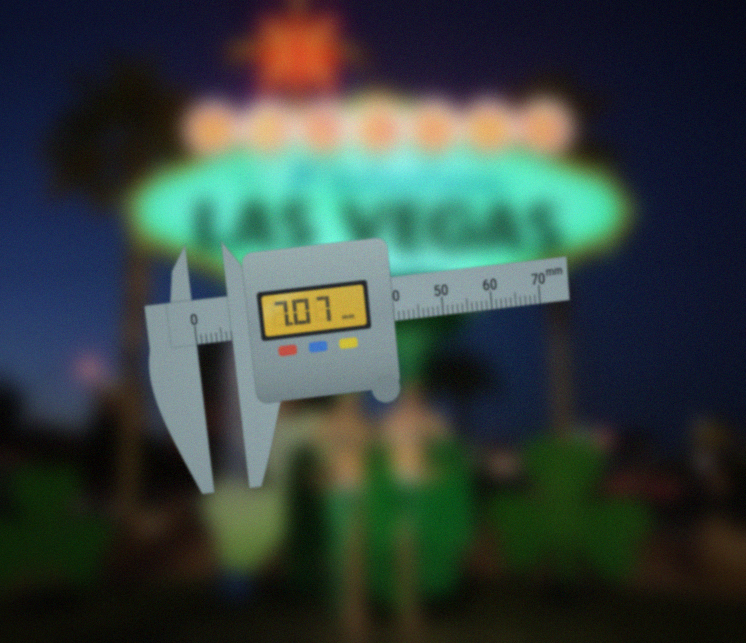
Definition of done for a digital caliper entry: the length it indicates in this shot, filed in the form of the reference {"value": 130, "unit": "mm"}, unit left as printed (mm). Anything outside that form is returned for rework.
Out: {"value": 7.07, "unit": "mm"}
